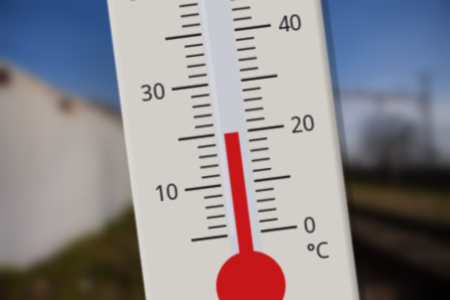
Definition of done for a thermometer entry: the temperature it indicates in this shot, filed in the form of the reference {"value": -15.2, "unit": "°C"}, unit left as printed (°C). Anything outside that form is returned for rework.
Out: {"value": 20, "unit": "°C"}
